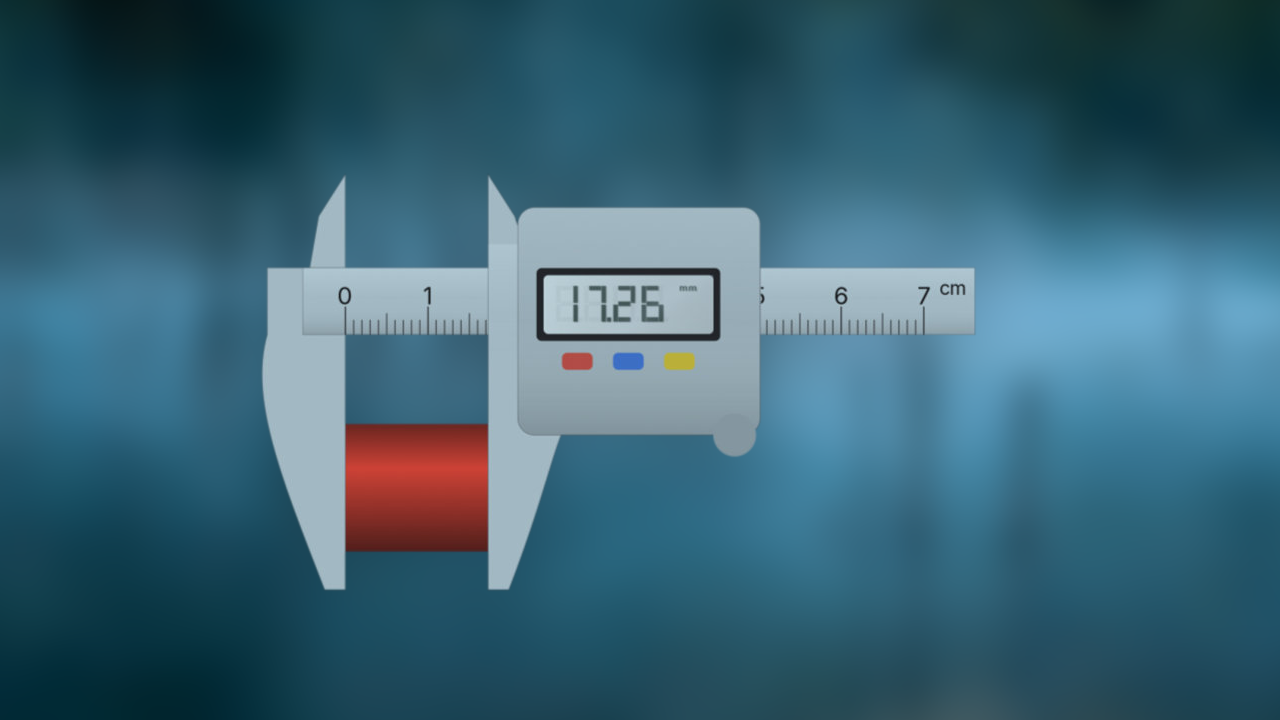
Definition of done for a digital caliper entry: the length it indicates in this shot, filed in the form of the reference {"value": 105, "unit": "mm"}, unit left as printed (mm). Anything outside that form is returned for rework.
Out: {"value": 17.26, "unit": "mm"}
